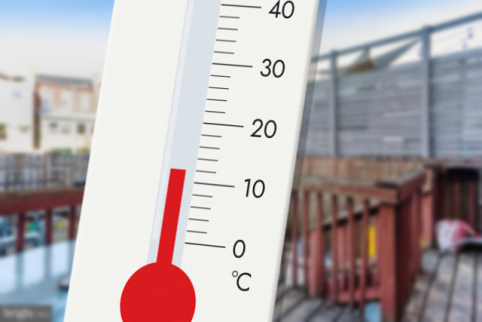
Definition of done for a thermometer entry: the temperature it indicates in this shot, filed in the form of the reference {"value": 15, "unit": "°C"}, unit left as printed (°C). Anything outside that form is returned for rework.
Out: {"value": 12, "unit": "°C"}
